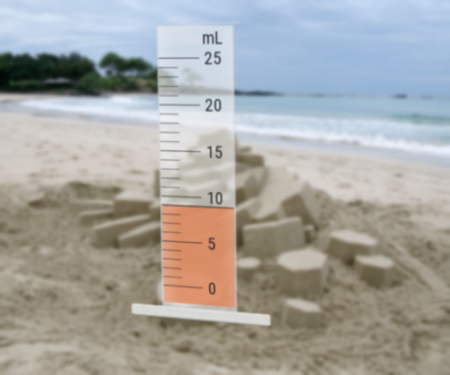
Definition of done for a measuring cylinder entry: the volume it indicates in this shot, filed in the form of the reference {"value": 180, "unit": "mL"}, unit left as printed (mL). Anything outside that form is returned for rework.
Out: {"value": 9, "unit": "mL"}
